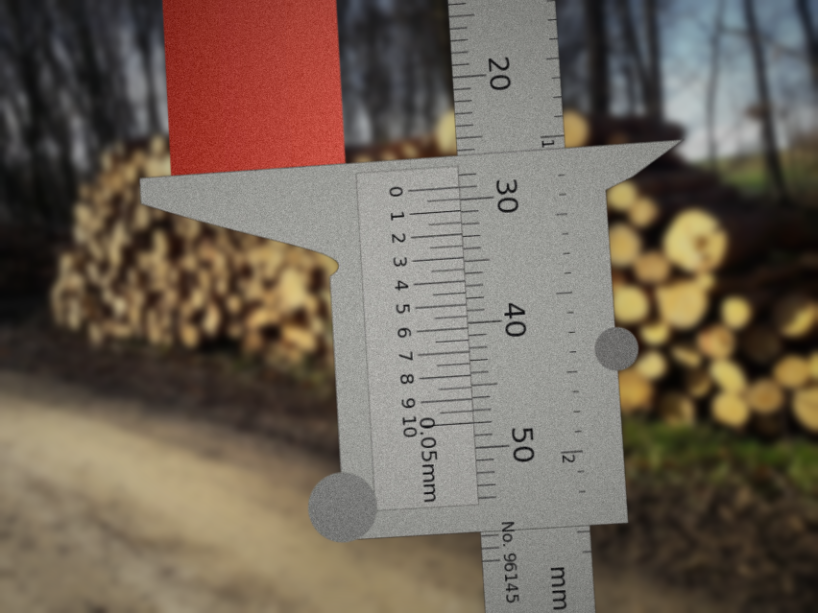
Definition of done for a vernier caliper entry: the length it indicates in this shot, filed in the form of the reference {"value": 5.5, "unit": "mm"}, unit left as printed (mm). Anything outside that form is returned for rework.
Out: {"value": 29.0, "unit": "mm"}
